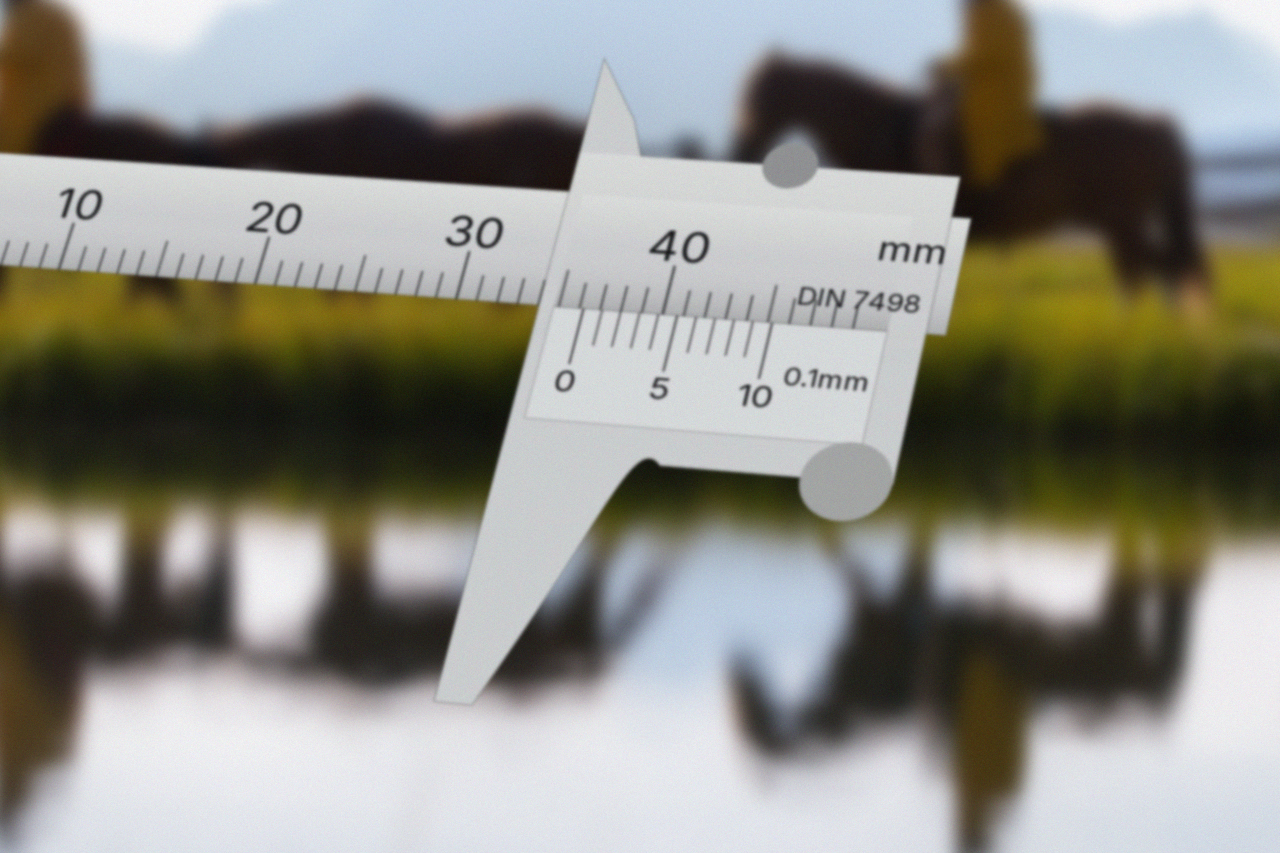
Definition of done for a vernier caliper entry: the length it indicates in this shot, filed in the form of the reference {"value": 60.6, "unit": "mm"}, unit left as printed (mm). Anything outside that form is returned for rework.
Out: {"value": 36.2, "unit": "mm"}
